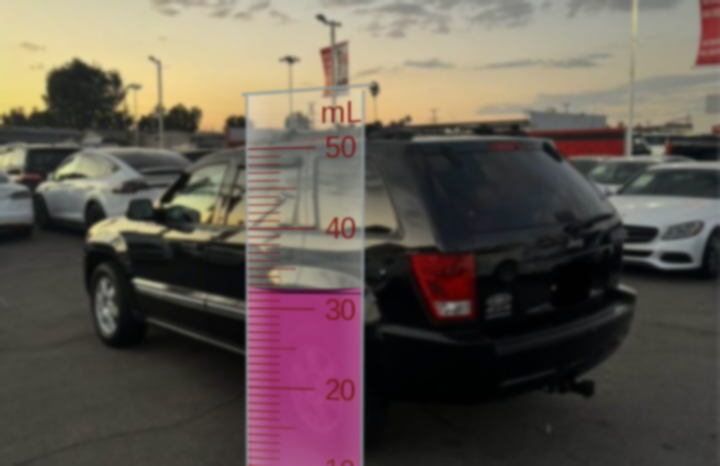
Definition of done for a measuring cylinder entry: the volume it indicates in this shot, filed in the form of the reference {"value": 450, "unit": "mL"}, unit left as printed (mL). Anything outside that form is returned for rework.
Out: {"value": 32, "unit": "mL"}
